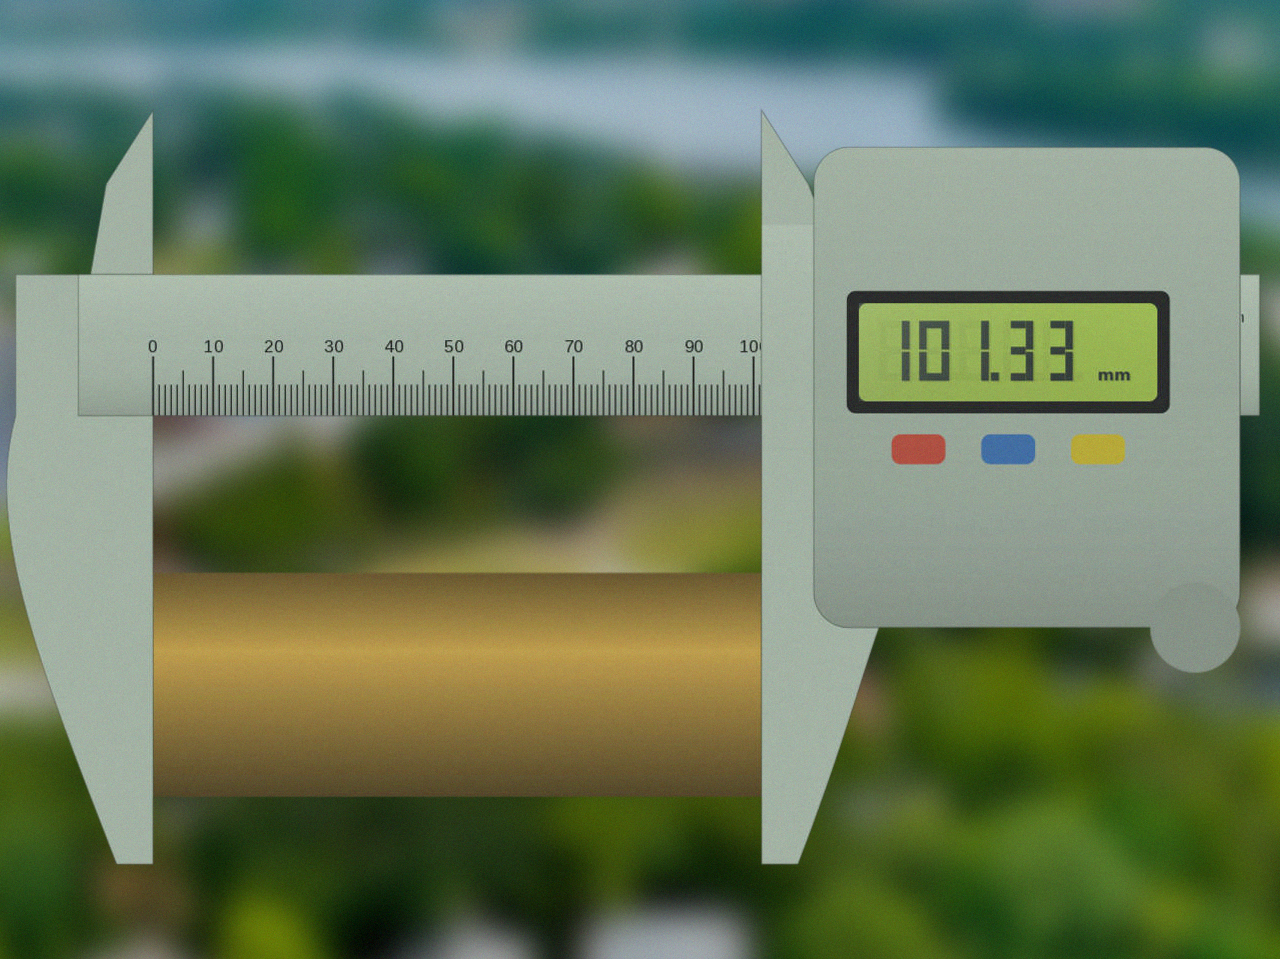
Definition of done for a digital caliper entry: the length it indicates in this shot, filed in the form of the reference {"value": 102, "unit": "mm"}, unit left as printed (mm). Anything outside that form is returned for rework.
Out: {"value": 101.33, "unit": "mm"}
